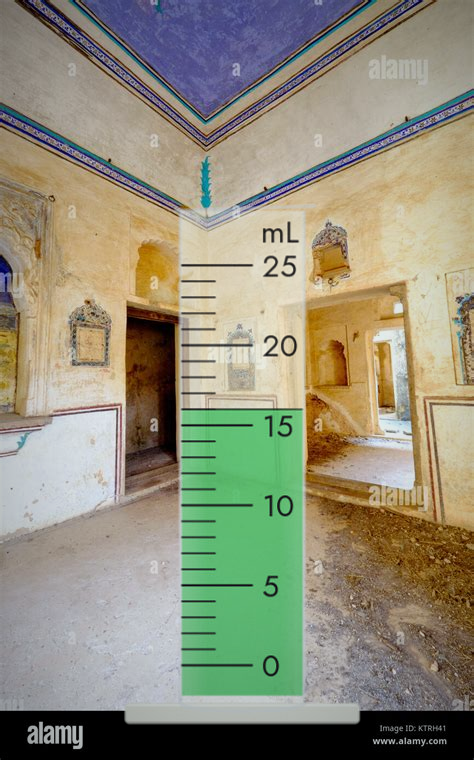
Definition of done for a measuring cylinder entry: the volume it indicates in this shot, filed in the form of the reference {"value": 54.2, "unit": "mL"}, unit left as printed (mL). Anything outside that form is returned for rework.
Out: {"value": 16, "unit": "mL"}
